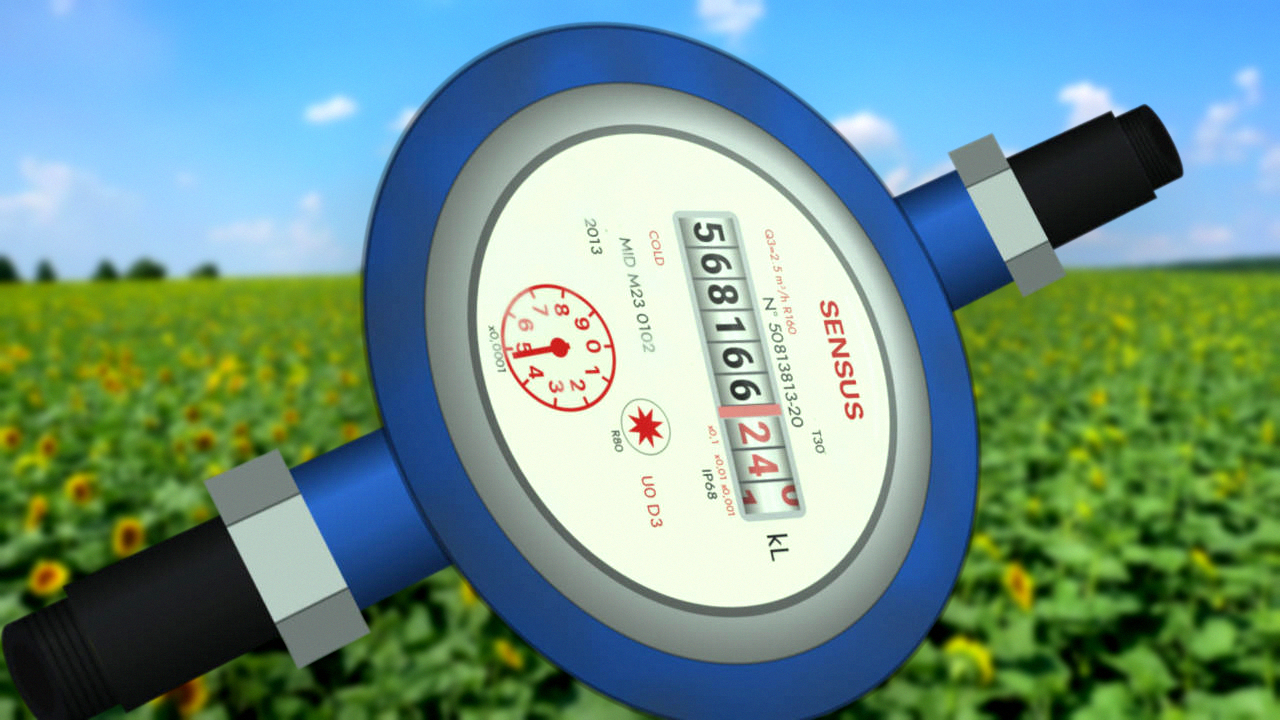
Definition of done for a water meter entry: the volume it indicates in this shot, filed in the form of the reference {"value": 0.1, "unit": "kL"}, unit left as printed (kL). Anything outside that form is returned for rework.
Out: {"value": 568166.2404, "unit": "kL"}
